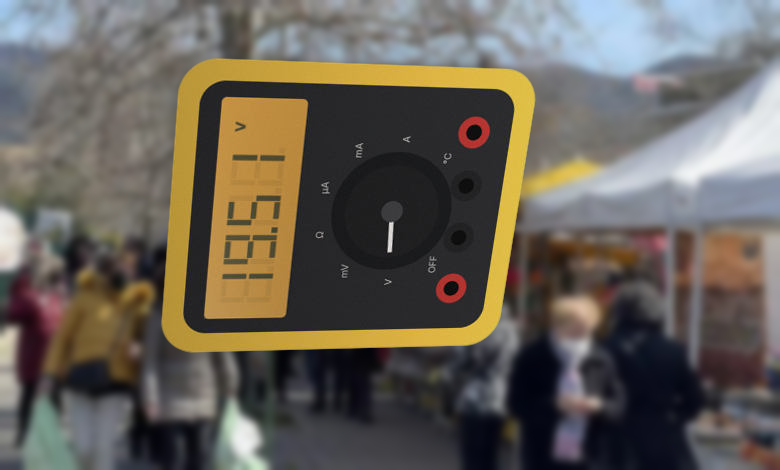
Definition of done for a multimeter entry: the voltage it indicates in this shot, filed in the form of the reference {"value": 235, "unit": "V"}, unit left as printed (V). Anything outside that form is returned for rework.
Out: {"value": 19.51, "unit": "V"}
